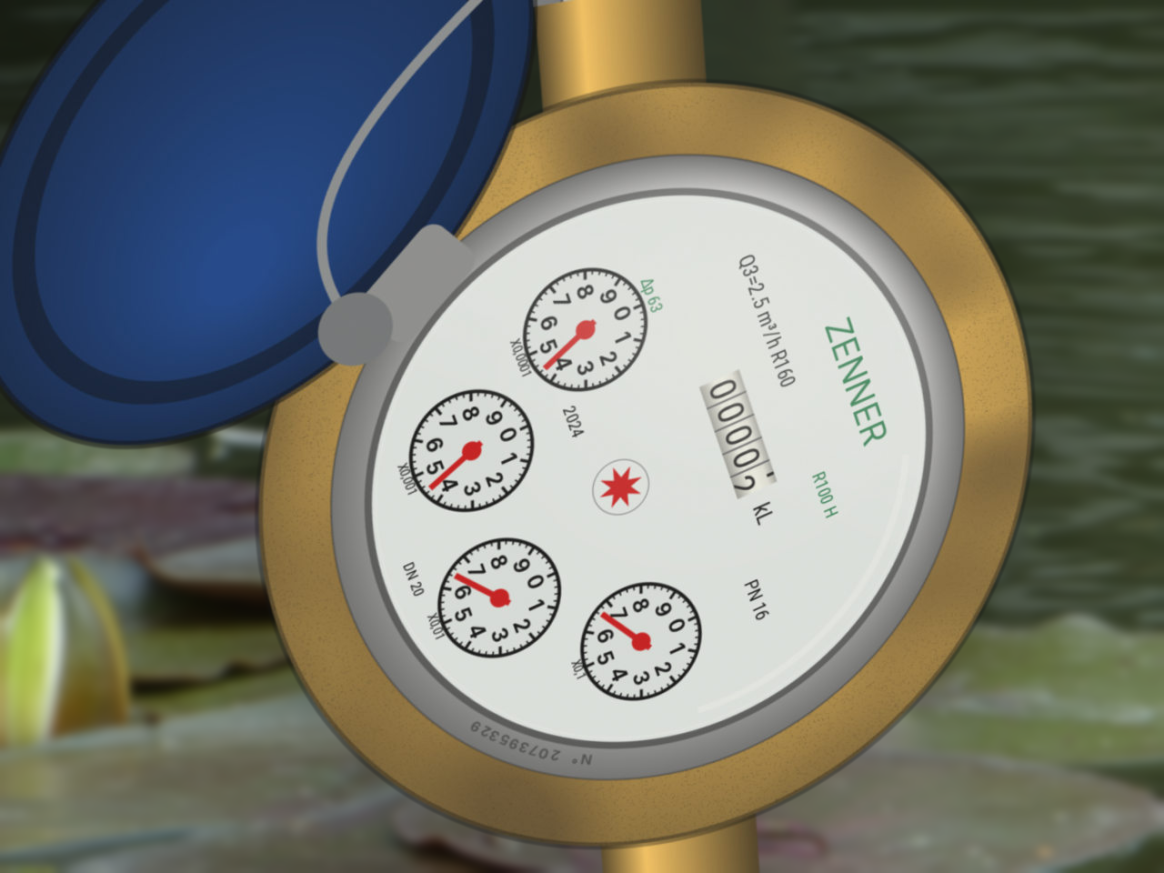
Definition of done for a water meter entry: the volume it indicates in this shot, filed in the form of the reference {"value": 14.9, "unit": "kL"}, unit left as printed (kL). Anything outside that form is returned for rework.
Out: {"value": 1.6644, "unit": "kL"}
